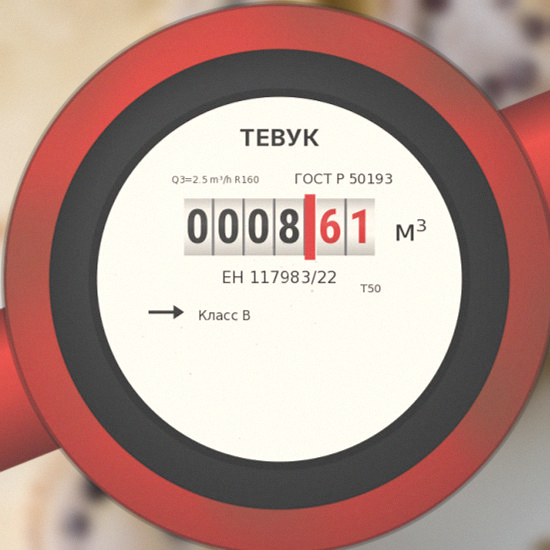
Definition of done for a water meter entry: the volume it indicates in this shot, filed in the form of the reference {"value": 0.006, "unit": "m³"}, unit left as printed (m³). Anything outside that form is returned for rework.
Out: {"value": 8.61, "unit": "m³"}
